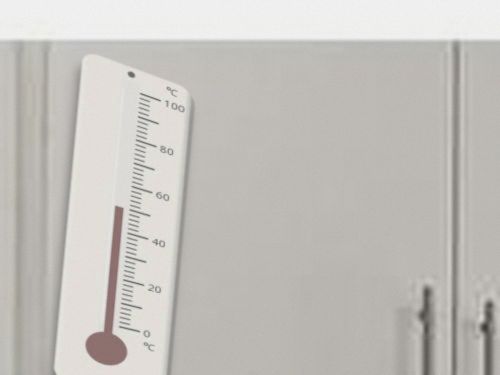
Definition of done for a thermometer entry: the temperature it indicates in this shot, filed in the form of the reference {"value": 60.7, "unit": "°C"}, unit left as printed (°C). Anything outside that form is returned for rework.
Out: {"value": 50, "unit": "°C"}
